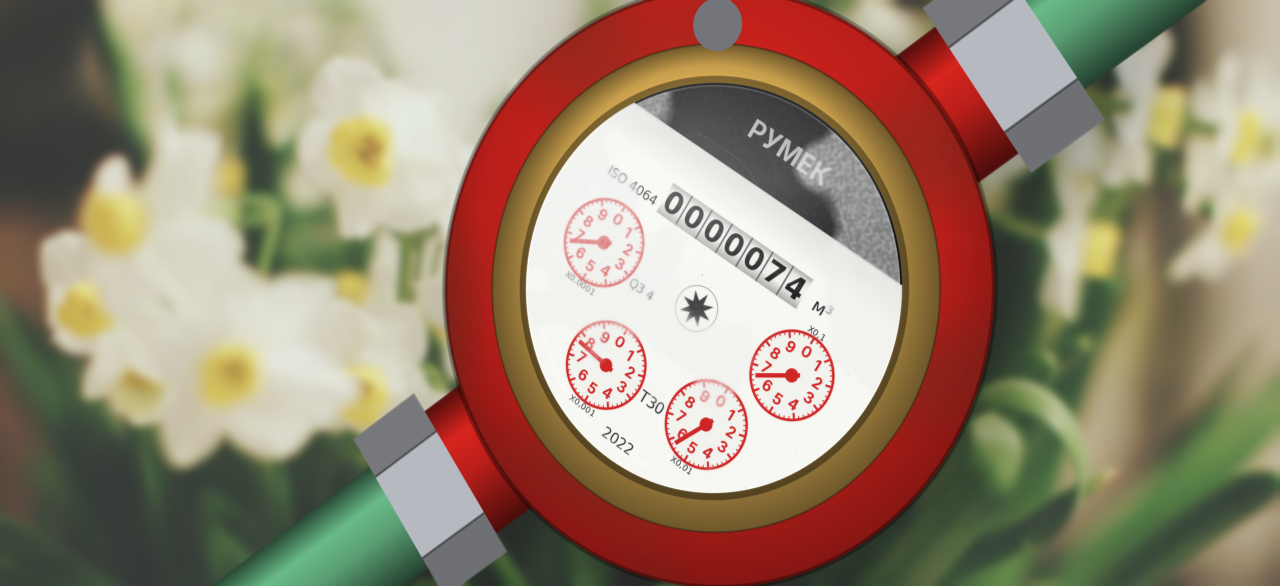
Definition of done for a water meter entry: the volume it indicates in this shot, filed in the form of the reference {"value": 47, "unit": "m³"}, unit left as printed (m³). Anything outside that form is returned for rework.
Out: {"value": 74.6576, "unit": "m³"}
